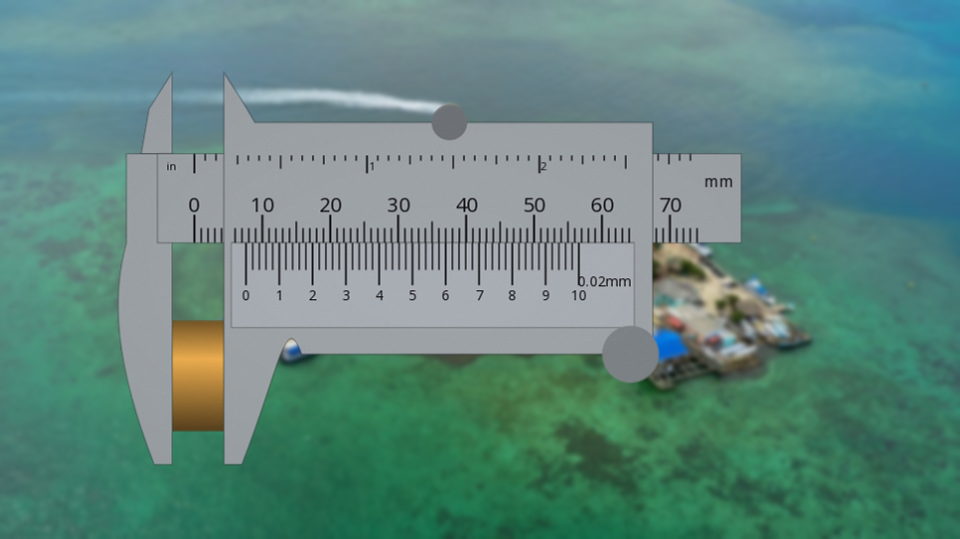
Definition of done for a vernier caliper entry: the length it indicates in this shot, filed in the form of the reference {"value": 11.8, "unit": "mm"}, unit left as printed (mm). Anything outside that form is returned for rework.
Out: {"value": 7.6, "unit": "mm"}
